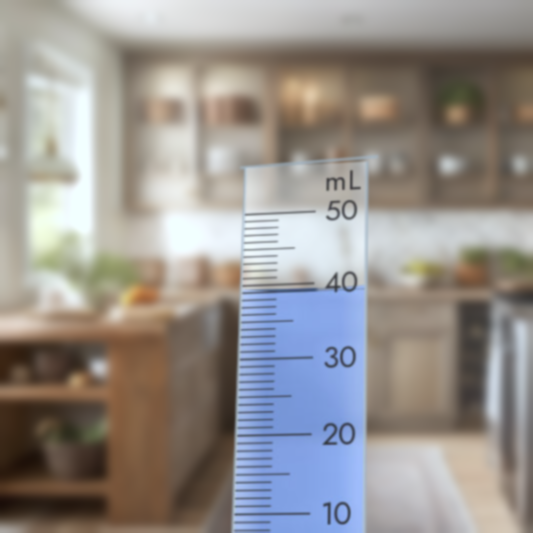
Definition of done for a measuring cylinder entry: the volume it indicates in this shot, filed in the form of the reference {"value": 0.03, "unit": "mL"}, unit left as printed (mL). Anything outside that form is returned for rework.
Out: {"value": 39, "unit": "mL"}
